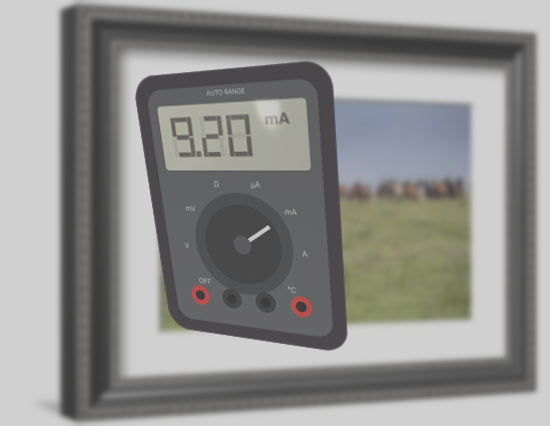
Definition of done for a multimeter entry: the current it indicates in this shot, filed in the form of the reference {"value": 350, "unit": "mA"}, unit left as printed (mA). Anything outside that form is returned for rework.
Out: {"value": 9.20, "unit": "mA"}
